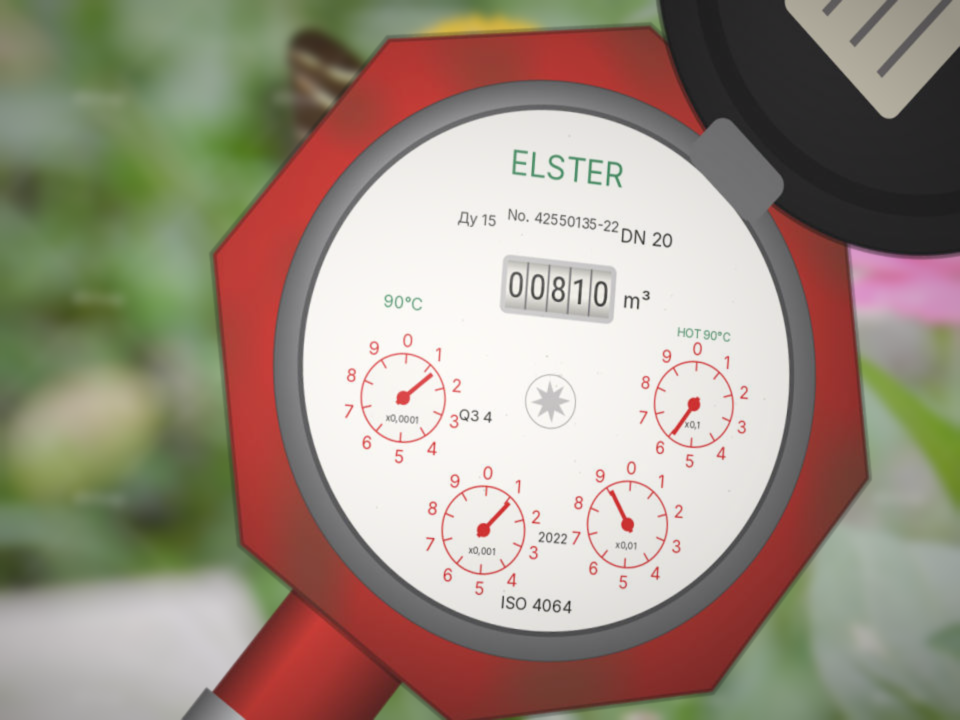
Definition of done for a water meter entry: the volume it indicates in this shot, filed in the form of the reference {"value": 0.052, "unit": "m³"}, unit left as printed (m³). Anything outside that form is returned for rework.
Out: {"value": 810.5911, "unit": "m³"}
